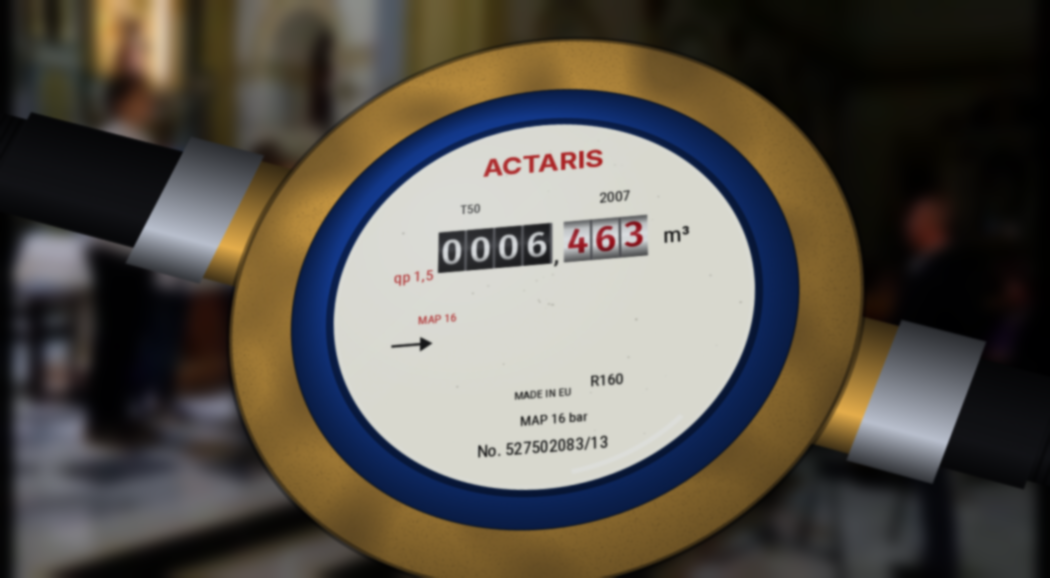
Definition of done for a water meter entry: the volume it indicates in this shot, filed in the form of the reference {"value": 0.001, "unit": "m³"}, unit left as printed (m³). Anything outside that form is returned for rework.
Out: {"value": 6.463, "unit": "m³"}
